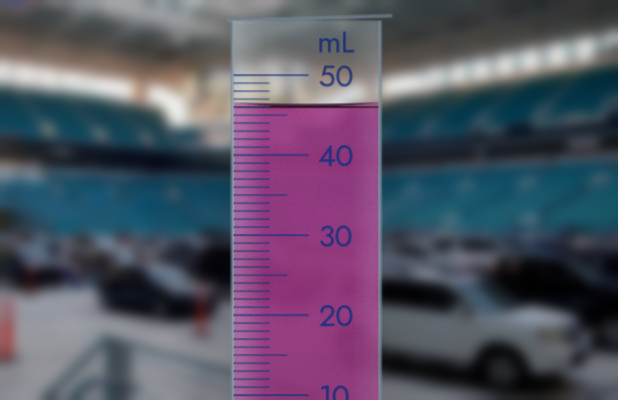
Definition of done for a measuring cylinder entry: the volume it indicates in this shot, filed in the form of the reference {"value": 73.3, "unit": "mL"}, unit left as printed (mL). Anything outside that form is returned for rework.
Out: {"value": 46, "unit": "mL"}
